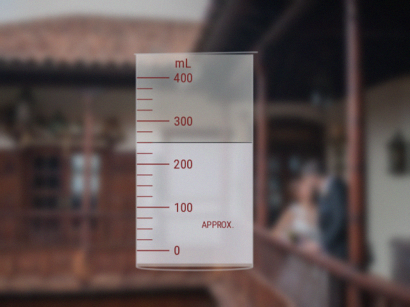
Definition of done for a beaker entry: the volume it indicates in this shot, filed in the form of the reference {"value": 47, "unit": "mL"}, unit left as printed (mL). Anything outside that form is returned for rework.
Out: {"value": 250, "unit": "mL"}
